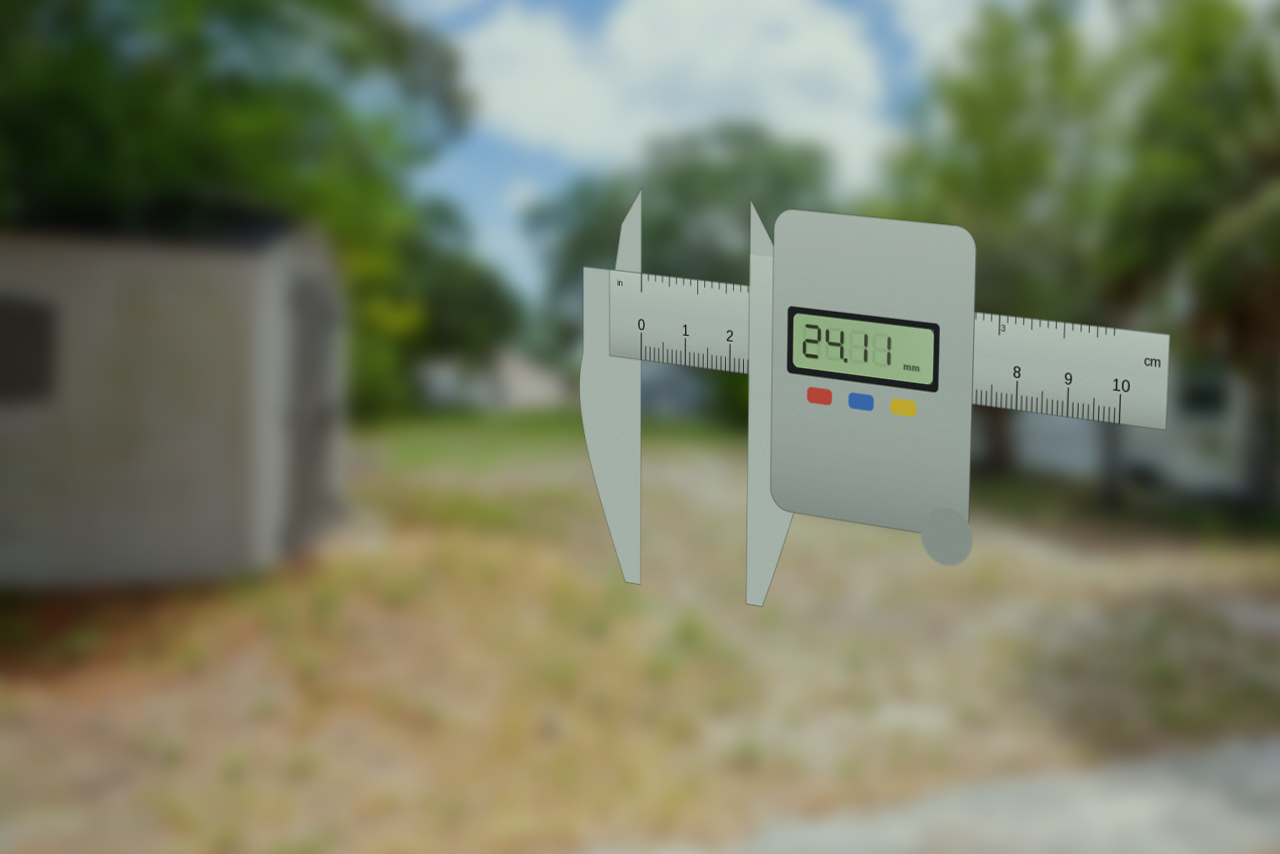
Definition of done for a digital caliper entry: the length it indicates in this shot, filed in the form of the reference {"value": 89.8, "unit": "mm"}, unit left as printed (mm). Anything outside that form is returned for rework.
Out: {"value": 24.11, "unit": "mm"}
